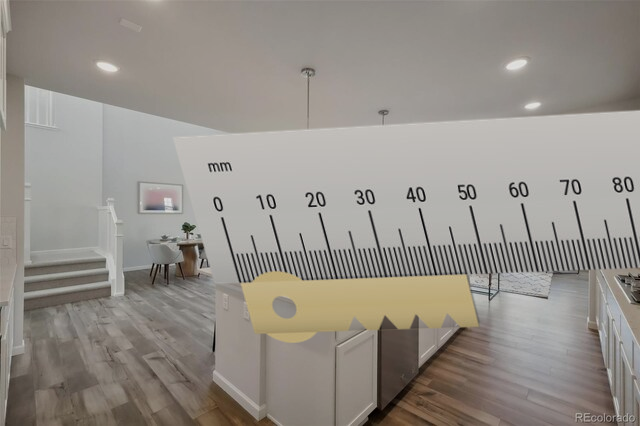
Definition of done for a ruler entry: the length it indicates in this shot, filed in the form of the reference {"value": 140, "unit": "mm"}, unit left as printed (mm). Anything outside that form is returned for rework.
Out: {"value": 46, "unit": "mm"}
